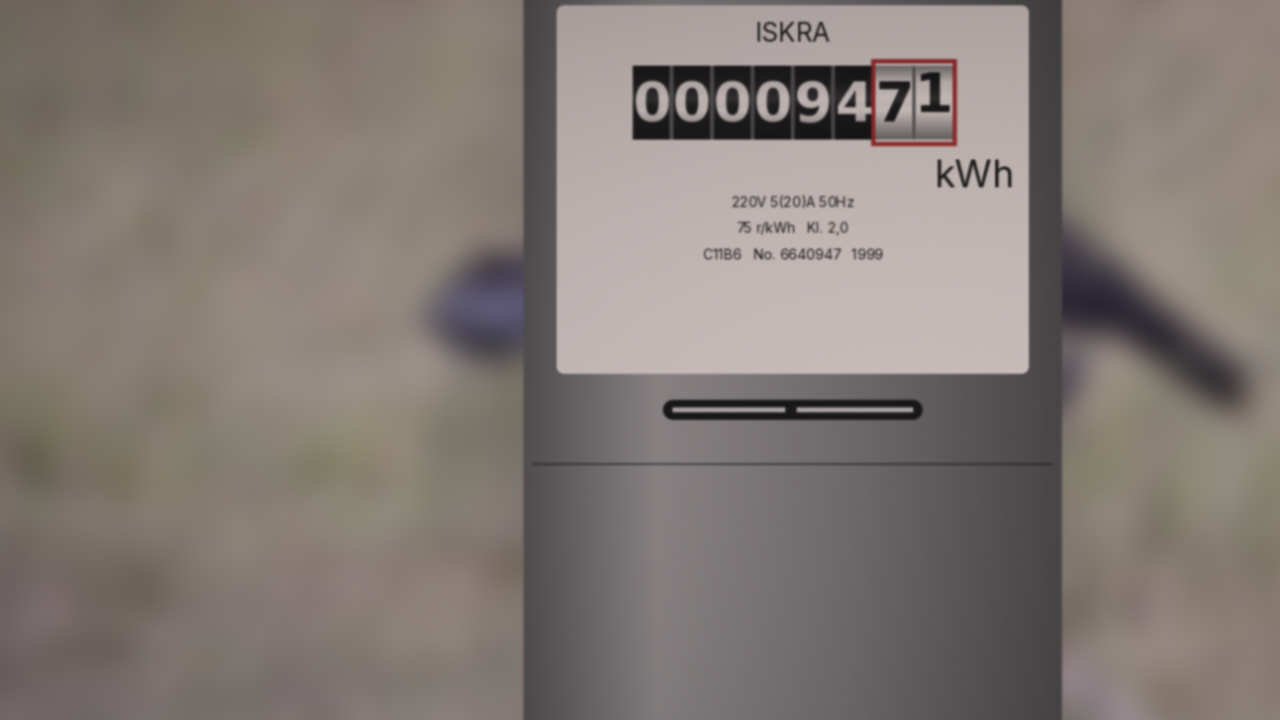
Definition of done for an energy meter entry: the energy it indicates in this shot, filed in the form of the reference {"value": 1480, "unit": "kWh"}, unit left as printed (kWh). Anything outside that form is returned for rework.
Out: {"value": 94.71, "unit": "kWh"}
